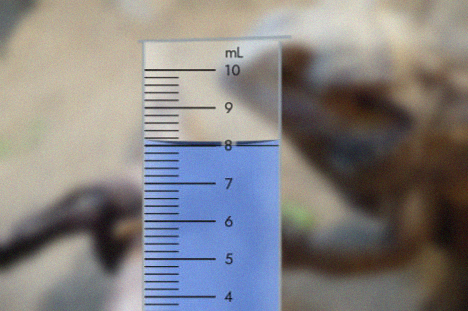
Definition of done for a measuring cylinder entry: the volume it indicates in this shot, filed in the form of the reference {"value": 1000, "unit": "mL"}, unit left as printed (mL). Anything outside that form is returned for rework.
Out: {"value": 8, "unit": "mL"}
